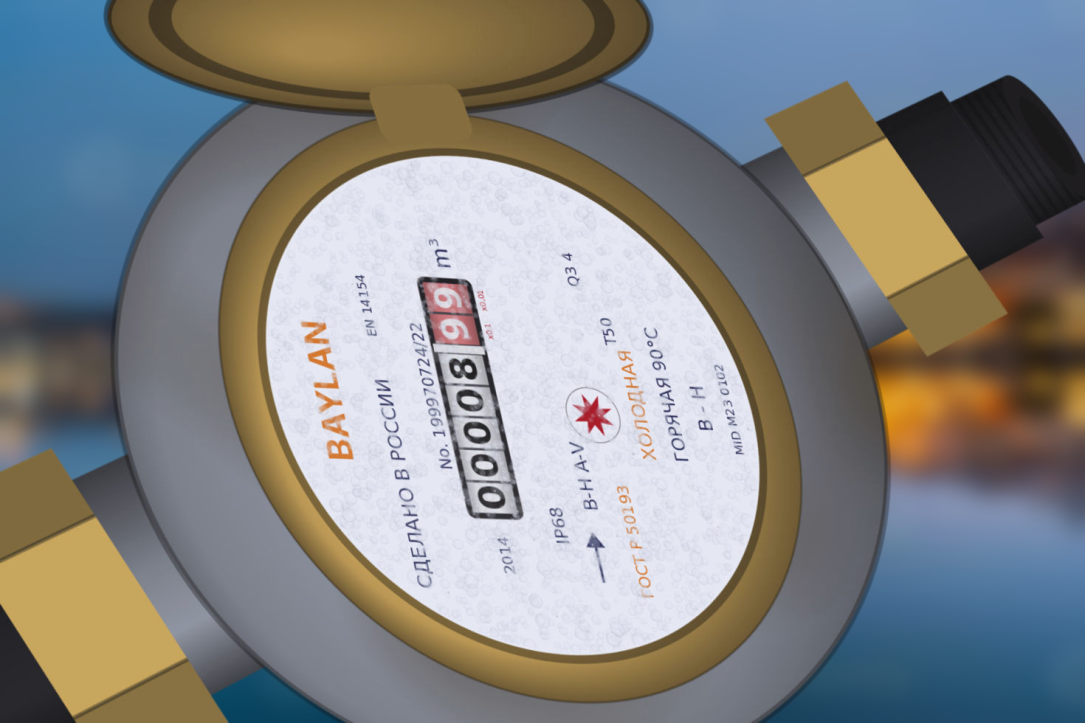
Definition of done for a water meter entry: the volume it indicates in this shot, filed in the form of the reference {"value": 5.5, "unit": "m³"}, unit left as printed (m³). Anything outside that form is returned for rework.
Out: {"value": 8.99, "unit": "m³"}
